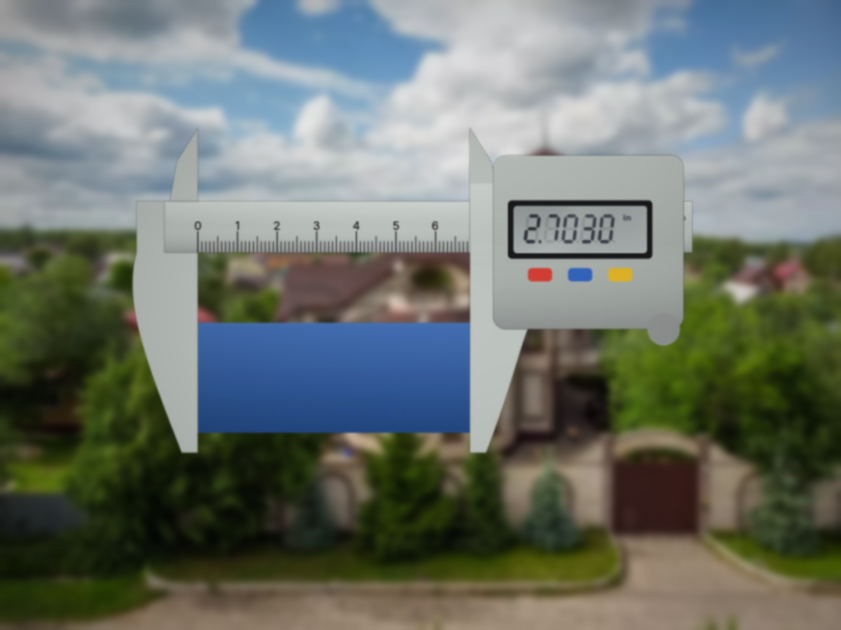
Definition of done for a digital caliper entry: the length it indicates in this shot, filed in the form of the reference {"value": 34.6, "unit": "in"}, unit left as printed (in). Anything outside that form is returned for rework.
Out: {"value": 2.7030, "unit": "in"}
